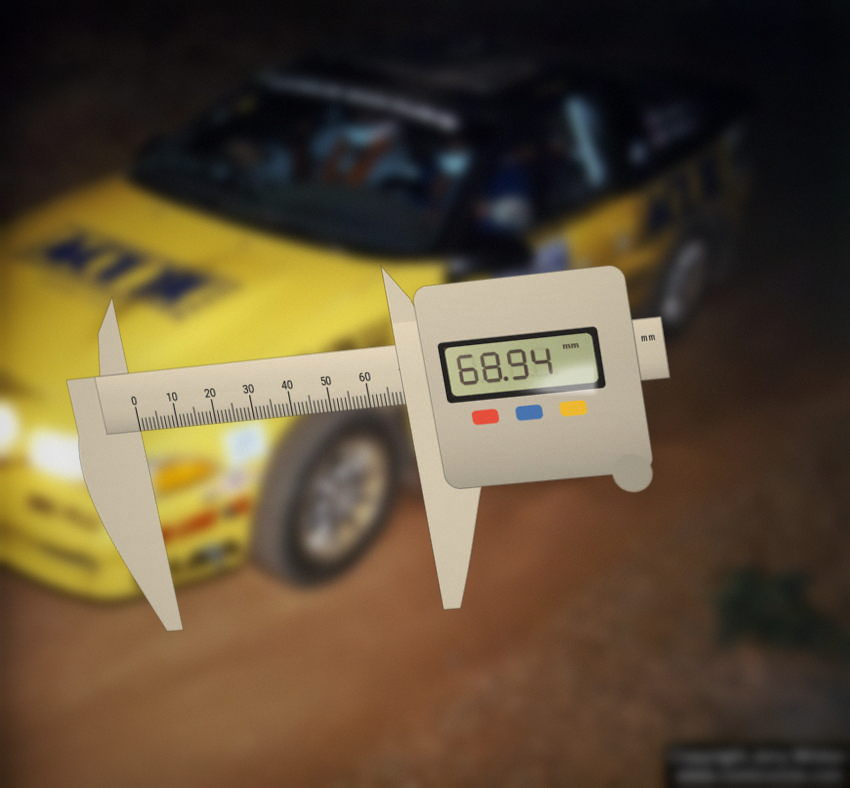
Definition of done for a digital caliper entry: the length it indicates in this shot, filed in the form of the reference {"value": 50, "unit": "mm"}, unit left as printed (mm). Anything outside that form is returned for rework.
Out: {"value": 68.94, "unit": "mm"}
